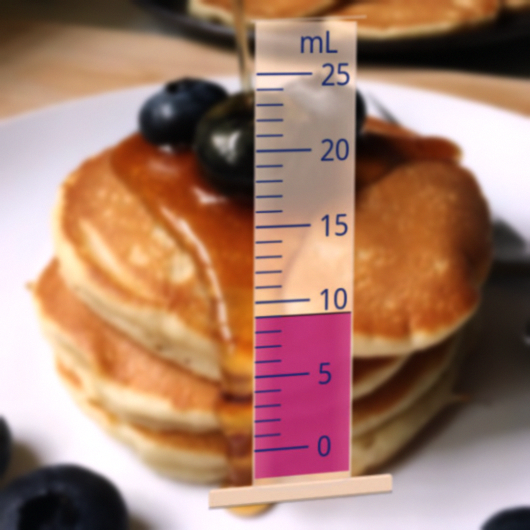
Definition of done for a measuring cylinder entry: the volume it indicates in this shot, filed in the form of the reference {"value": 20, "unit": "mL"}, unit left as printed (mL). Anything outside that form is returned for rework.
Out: {"value": 9, "unit": "mL"}
